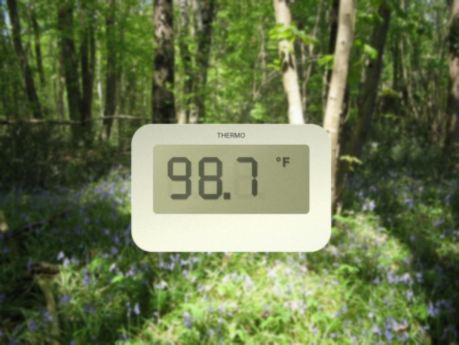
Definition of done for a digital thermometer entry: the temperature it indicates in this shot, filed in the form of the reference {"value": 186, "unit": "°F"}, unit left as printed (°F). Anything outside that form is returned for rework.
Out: {"value": 98.7, "unit": "°F"}
